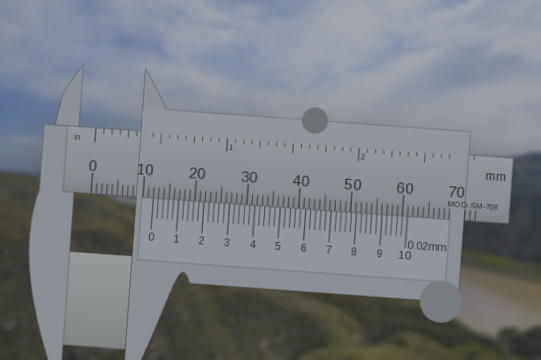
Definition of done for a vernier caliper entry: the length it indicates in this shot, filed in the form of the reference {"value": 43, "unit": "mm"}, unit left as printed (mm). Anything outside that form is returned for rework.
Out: {"value": 12.0, "unit": "mm"}
